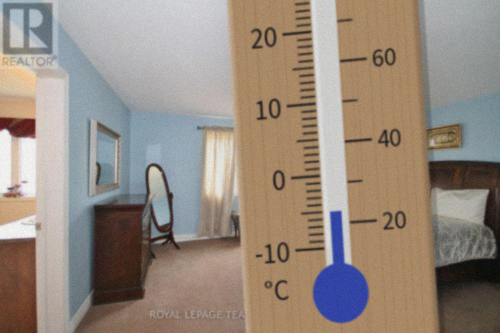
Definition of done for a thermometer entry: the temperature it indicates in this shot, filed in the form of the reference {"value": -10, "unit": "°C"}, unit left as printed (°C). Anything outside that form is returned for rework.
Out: {"value": -5, "unit": "°C"}
